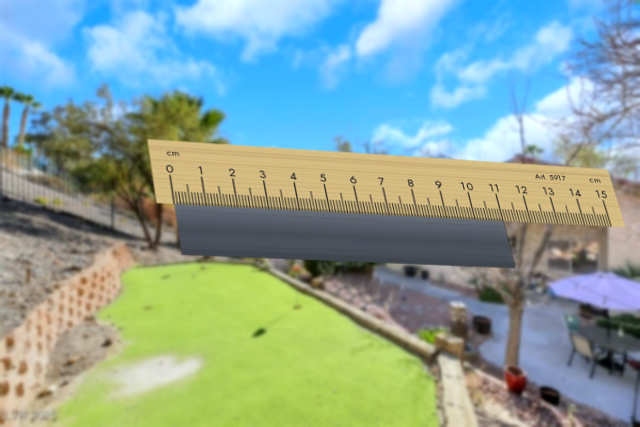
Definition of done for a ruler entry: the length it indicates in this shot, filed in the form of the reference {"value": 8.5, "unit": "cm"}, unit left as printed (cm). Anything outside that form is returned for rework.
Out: {"value": 11, "unit": "cm"}
